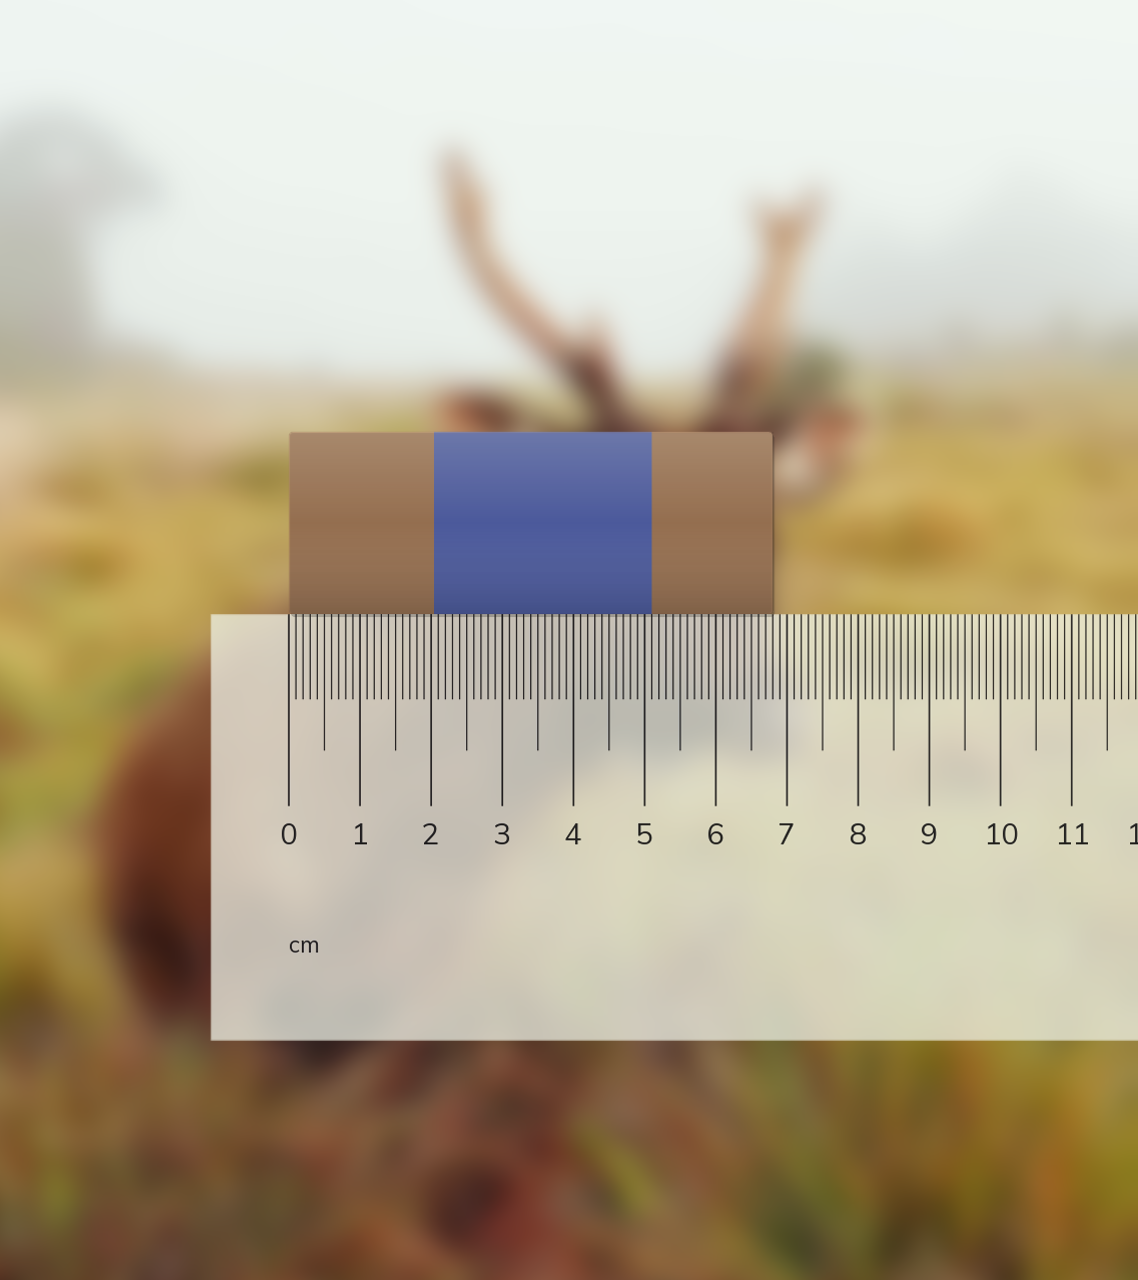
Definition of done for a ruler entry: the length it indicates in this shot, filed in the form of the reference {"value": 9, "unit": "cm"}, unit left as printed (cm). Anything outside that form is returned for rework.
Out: {"value": 6.8, "unit": "cm"}
